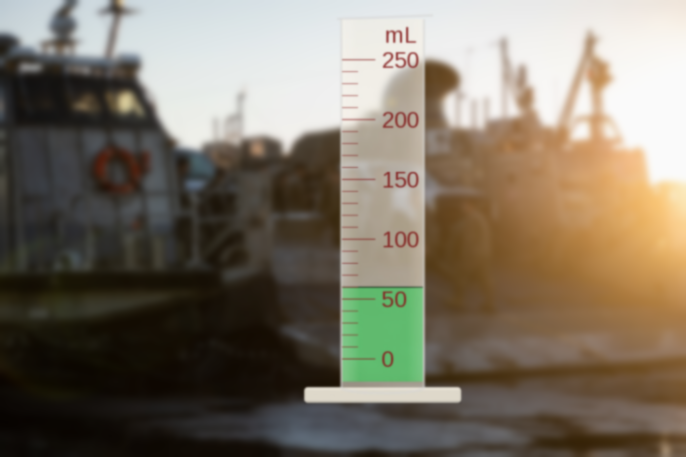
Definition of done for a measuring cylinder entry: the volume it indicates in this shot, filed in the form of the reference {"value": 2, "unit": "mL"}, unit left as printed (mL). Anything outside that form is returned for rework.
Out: {"value": 60, "unit": "mL"}
